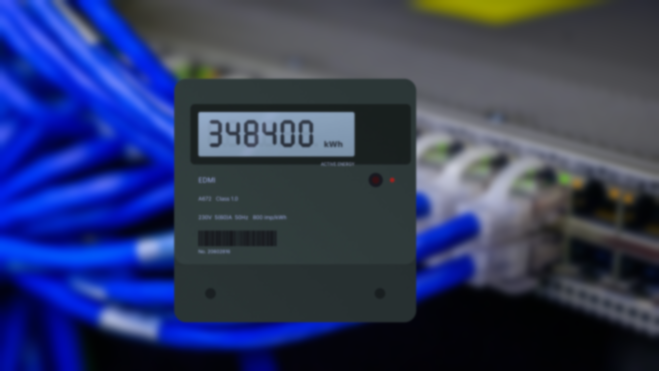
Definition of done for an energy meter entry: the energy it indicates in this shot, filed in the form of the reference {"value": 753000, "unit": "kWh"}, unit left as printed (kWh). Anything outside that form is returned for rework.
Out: {"value": 348400, "unit": "kWh"}
